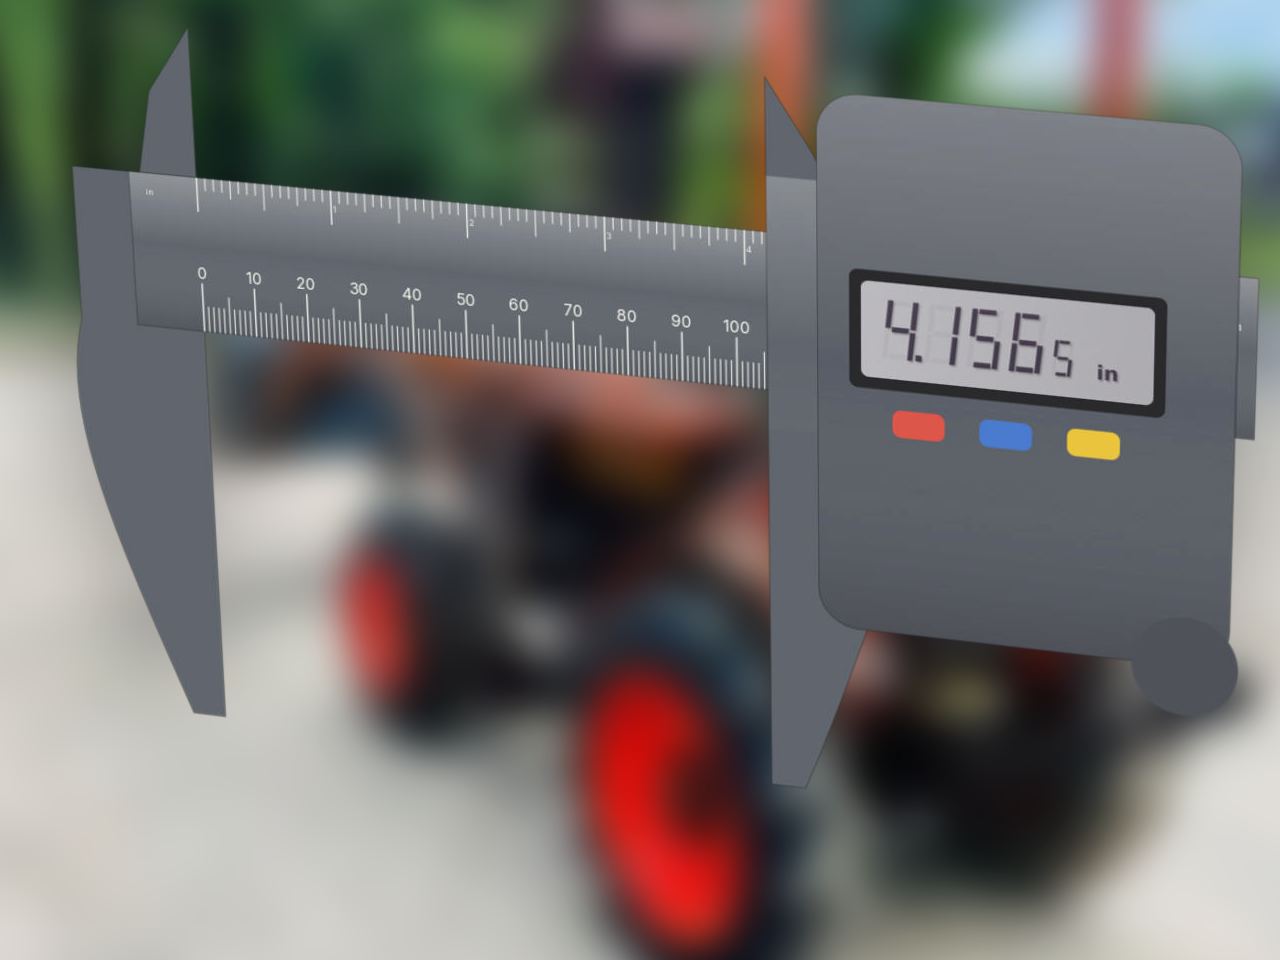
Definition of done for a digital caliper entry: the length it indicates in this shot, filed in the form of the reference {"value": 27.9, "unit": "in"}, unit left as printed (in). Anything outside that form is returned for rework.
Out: {"value": 4.1565, "unit": "in"}
